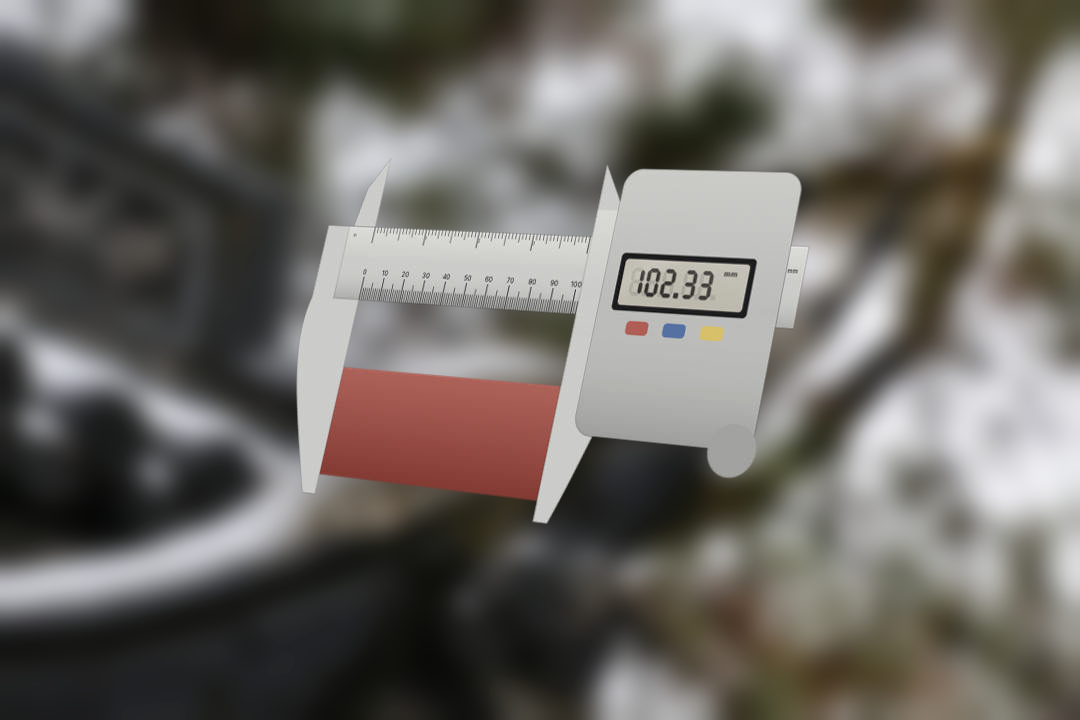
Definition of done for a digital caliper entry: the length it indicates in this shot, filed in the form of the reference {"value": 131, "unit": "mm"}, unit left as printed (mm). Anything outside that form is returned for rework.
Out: {"value": 102.33, "unit": "mm"}
